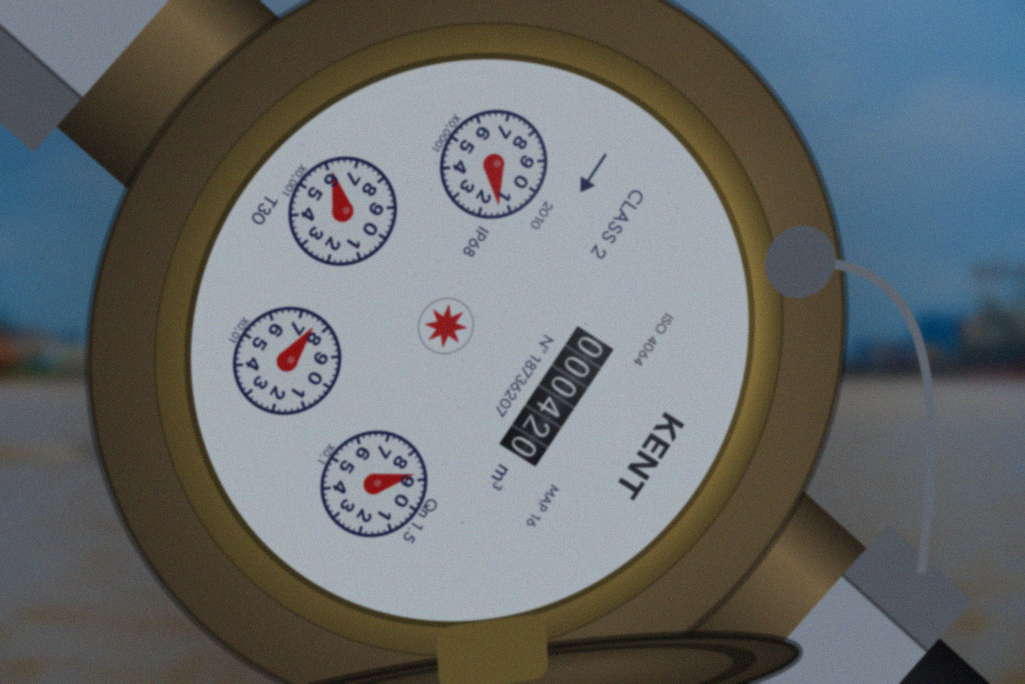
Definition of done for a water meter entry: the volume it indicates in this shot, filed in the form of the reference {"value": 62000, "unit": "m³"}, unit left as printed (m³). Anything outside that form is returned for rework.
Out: {"value": 420.8761, "unit": "m³"}
